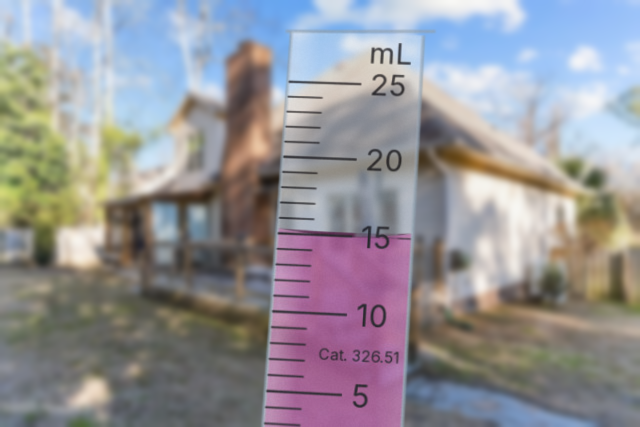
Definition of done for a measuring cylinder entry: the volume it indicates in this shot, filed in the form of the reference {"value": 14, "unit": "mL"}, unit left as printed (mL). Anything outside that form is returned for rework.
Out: {"value": 15, "unit": "mL"}
